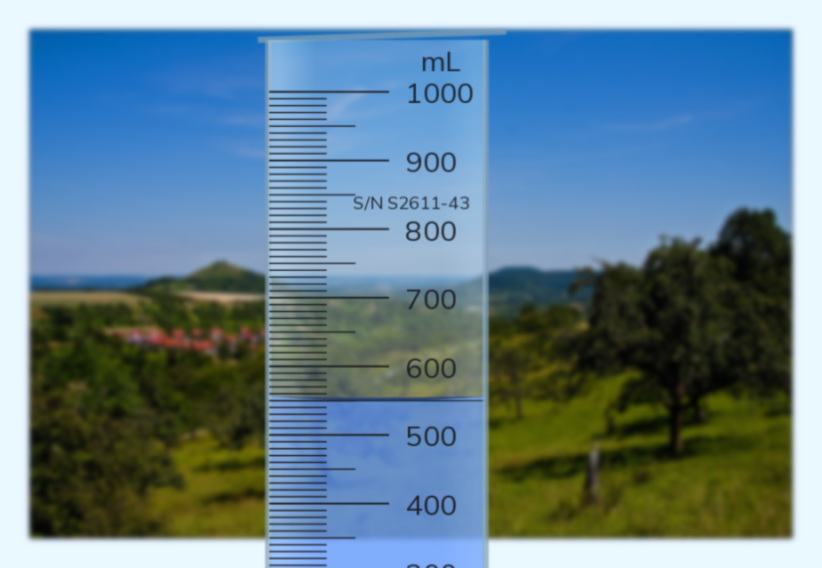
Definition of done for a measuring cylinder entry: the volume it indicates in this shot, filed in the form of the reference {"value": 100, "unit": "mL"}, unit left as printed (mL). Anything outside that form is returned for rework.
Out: {"value": 550, "unit": "mL"}
